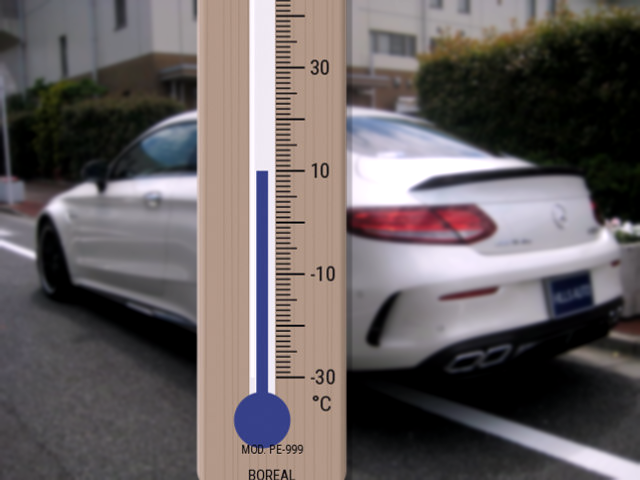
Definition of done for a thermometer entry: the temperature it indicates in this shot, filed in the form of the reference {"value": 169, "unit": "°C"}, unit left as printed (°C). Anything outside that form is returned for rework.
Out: {"value": 10, "unit": "°C"}
